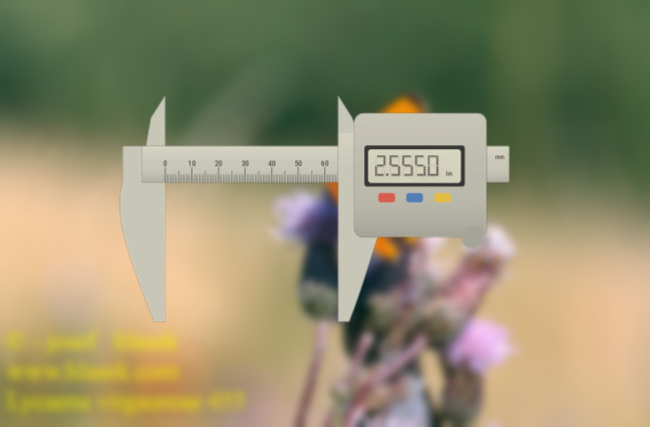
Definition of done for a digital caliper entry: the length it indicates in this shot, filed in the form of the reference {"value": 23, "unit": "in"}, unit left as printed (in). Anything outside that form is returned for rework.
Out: {"value": 2.5550, "unit": "in"}
